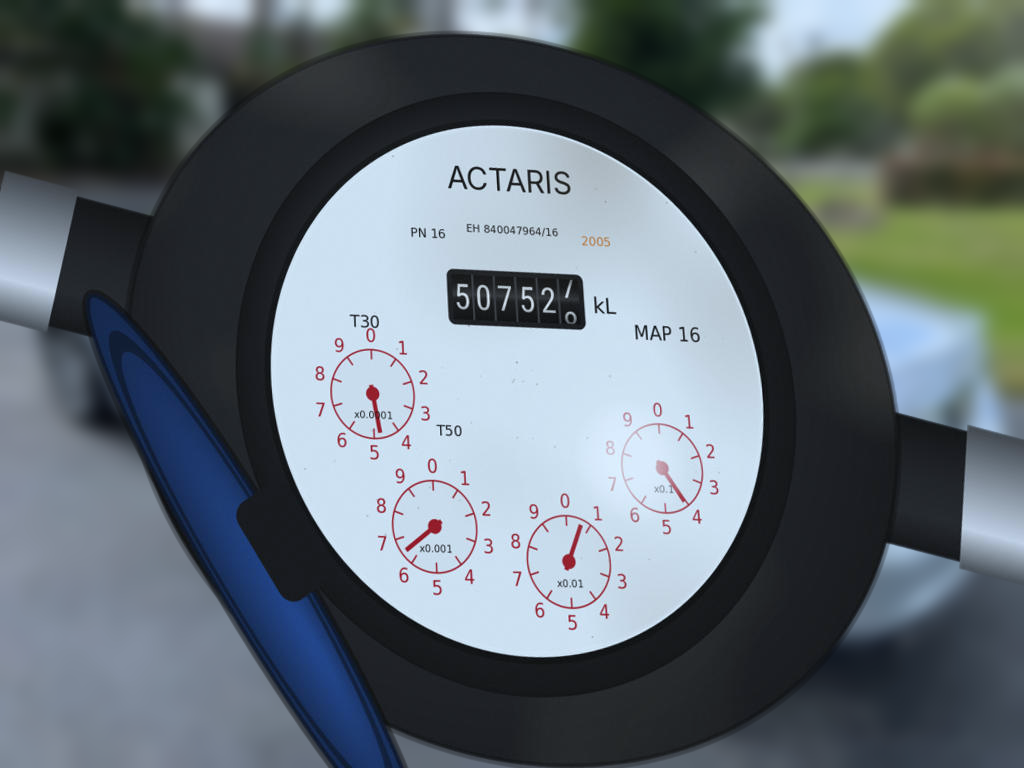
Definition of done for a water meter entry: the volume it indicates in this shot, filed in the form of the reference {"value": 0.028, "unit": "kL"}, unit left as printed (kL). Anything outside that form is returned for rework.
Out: {"value": 507527.4064, "unit": "kL"}
